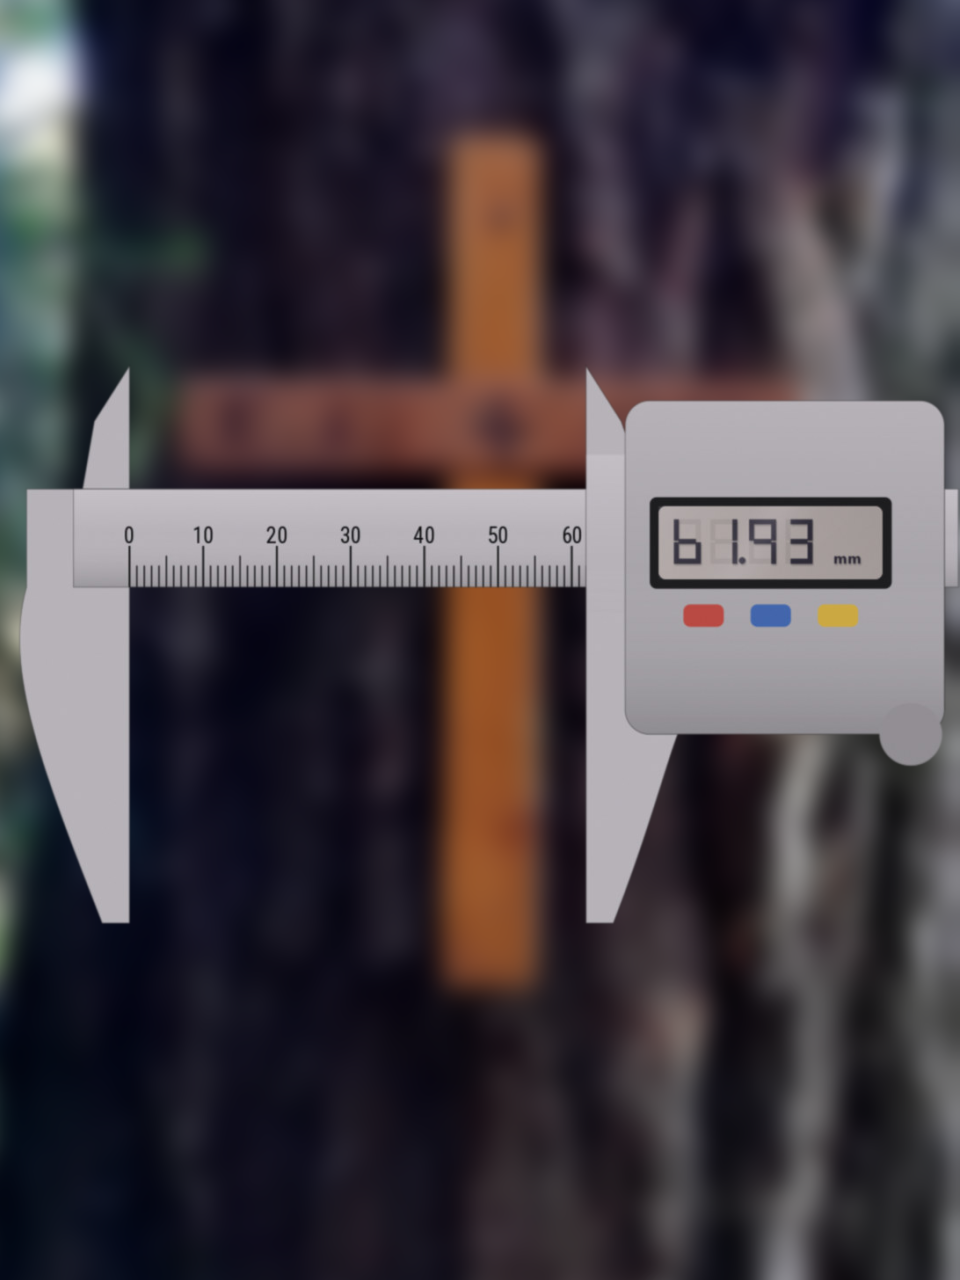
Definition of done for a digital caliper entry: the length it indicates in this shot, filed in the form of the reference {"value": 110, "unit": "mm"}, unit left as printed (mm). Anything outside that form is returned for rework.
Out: {"value": 61.93, "unit": "mm"}
